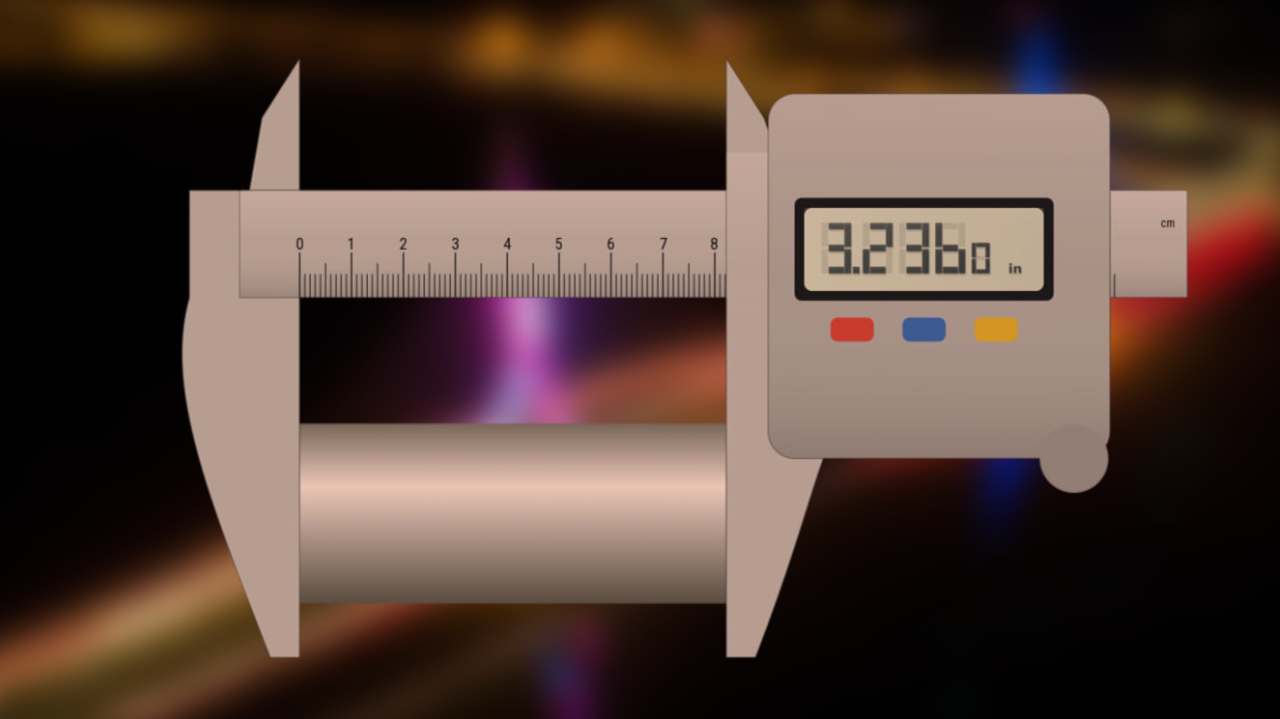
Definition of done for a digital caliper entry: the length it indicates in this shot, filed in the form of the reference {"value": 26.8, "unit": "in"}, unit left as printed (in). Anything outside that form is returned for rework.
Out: {"value": 3.2360, "unit": "in"}
